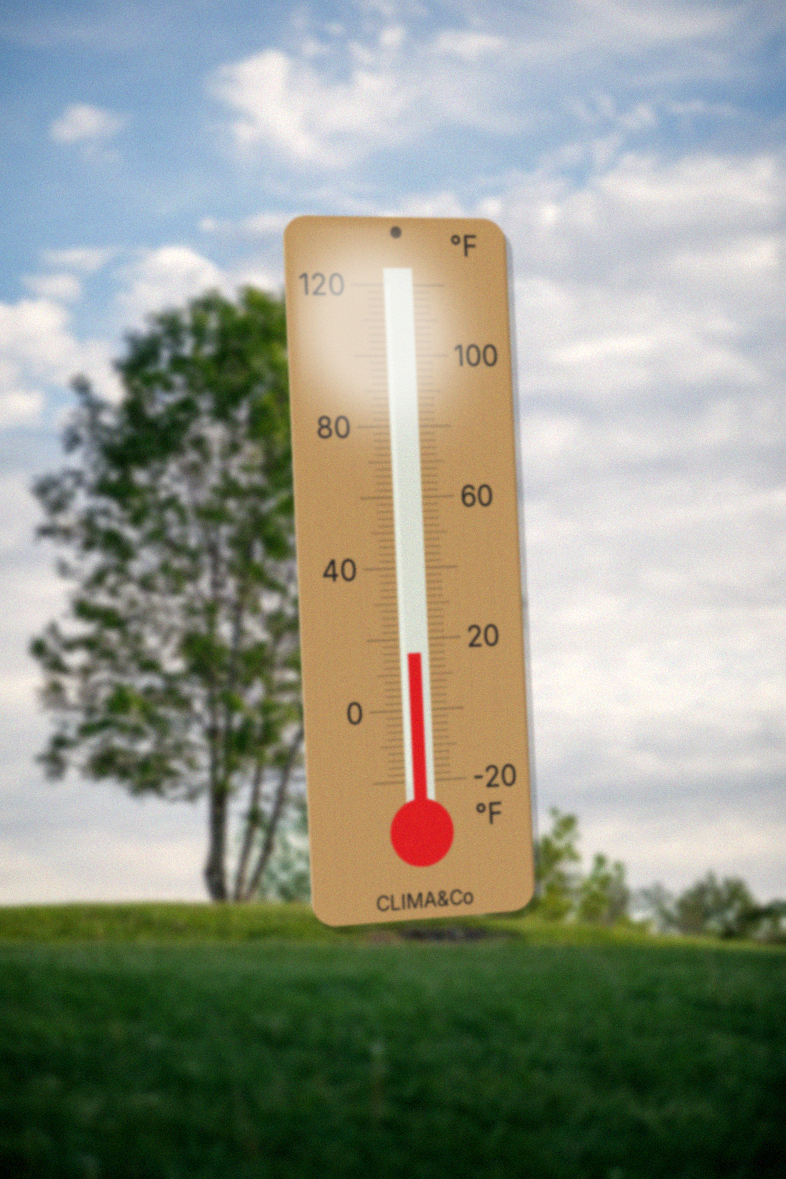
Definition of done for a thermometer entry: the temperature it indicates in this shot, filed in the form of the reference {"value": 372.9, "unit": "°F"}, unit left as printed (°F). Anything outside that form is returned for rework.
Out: {"value": 16, "unit": "°F"}
